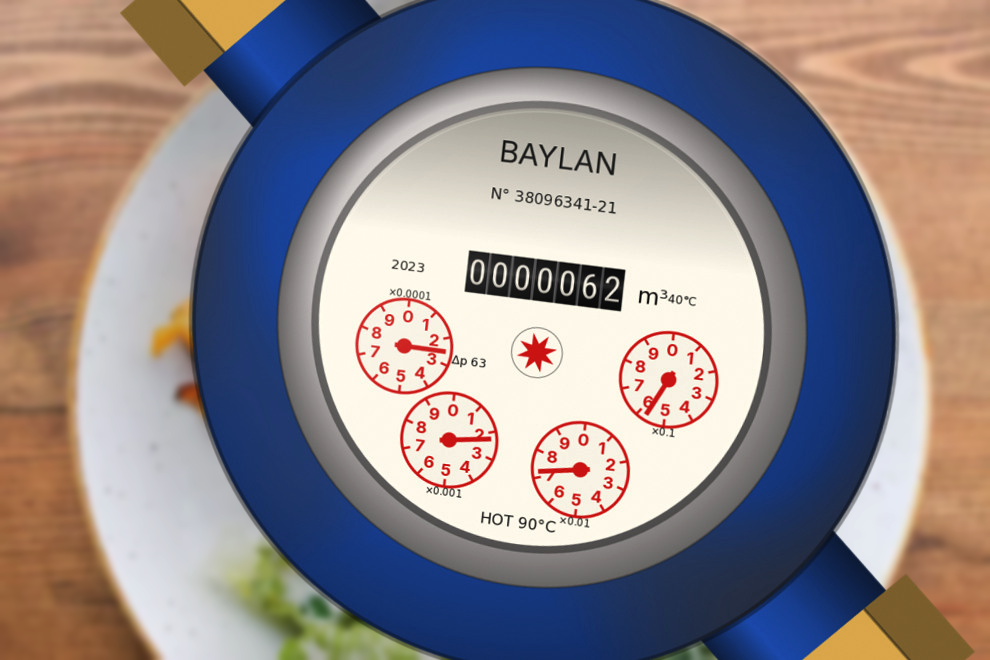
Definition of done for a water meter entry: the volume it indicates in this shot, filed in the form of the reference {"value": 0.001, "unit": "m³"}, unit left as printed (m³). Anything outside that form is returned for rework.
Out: {"value": 62.5722, "unit": "m³"}
